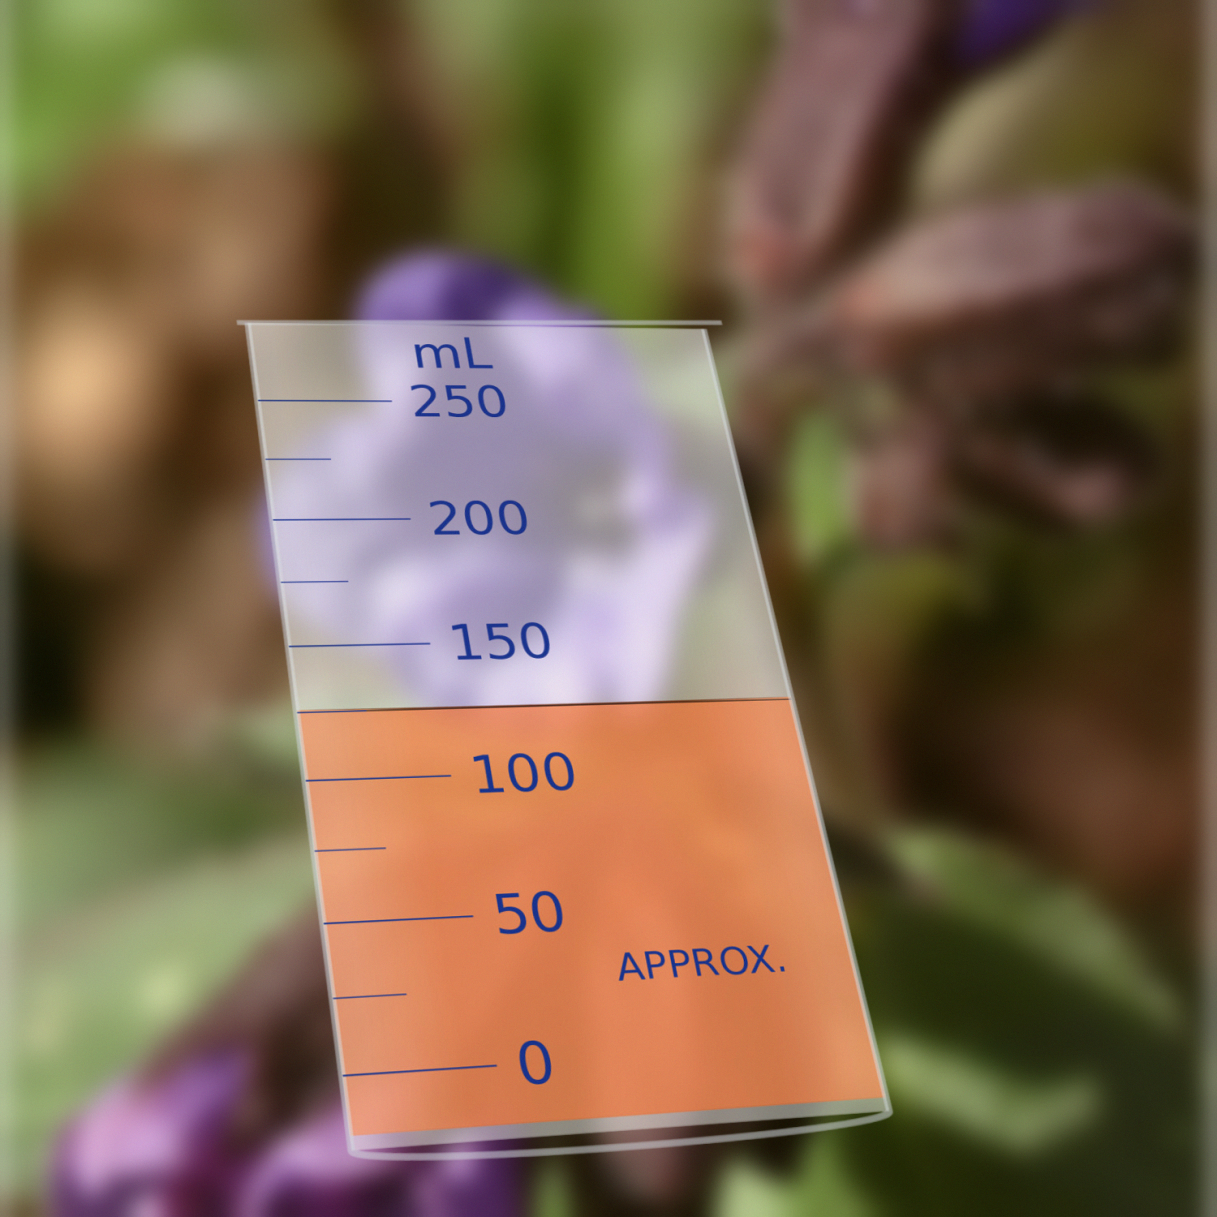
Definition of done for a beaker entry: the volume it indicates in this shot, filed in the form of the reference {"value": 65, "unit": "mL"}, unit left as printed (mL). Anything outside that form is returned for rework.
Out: {"value": 125, "unit": "mL"}
